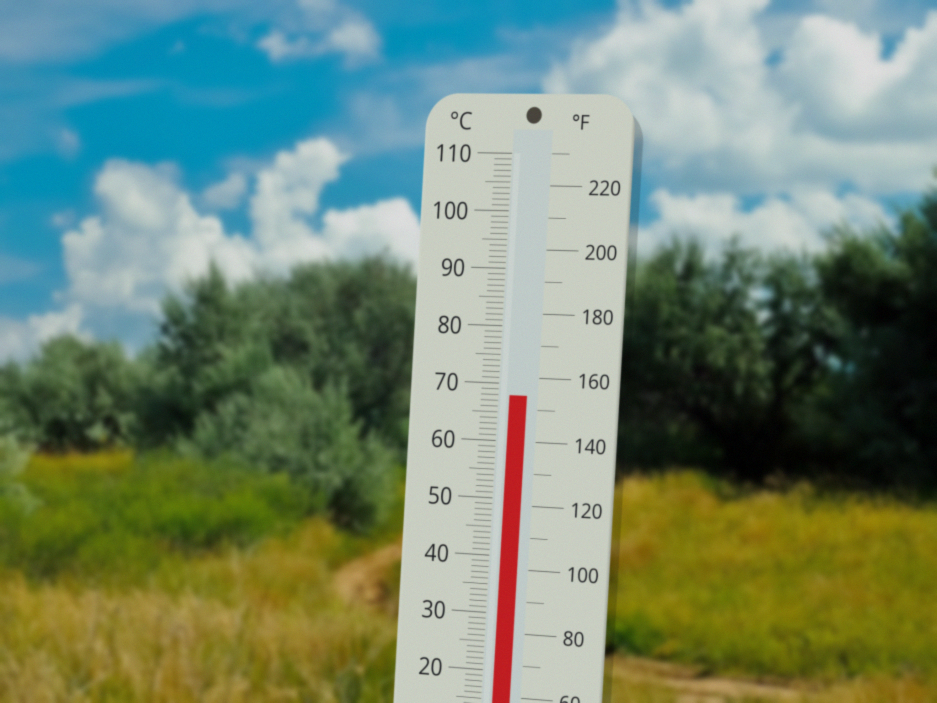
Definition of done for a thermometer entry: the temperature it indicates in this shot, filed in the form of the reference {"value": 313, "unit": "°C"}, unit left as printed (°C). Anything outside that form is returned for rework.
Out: {"value": 68, "unit": "°C"}
